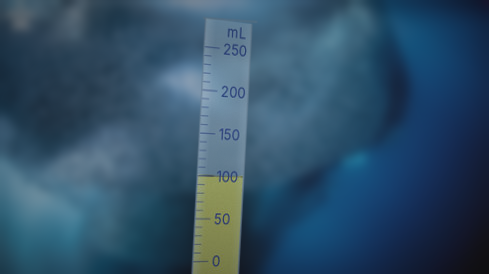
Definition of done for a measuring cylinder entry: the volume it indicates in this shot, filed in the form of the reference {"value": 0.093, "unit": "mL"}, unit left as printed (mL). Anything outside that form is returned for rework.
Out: {"value": 100, "unit": "mL"}
